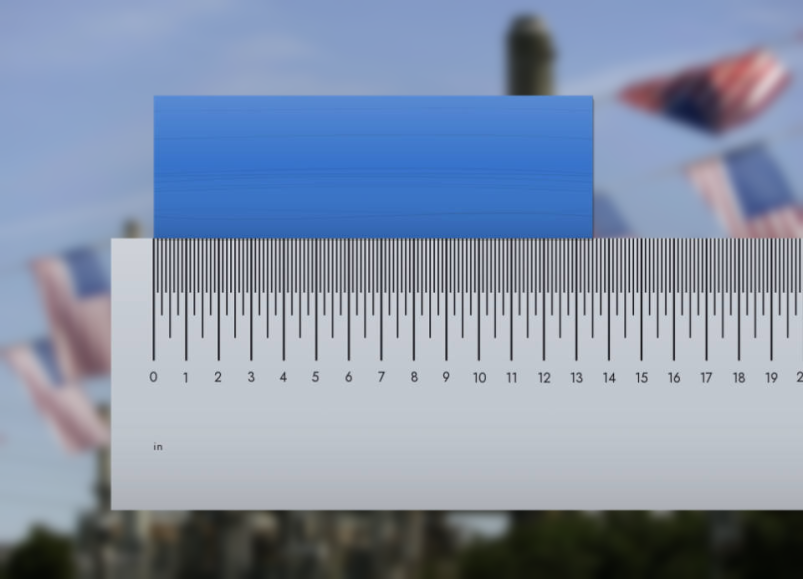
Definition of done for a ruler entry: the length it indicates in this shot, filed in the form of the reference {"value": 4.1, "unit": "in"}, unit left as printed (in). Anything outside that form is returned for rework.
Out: {"value": 13.5, "unit": "in"}
